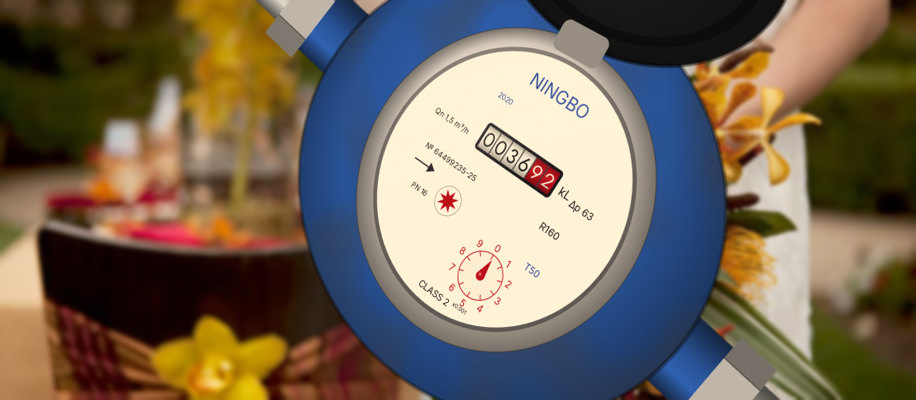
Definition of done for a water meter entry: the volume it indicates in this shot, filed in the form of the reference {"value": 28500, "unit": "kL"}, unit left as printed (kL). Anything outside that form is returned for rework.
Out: {"value": 36.920, "unit": "kL"}
